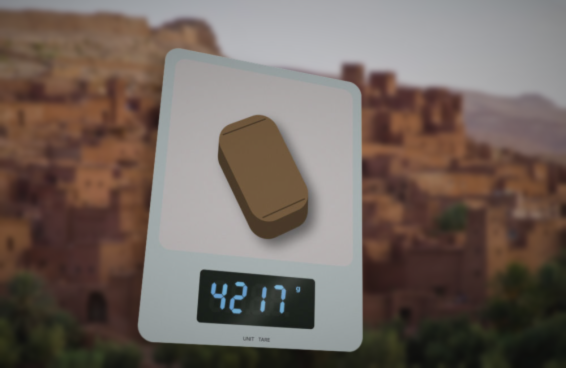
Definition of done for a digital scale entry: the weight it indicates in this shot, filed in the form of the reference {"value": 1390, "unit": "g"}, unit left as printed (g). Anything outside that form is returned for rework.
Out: {"value": 4217, "unit": "g"}
